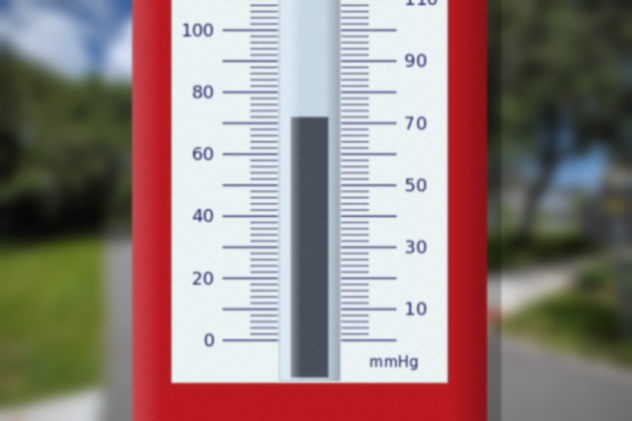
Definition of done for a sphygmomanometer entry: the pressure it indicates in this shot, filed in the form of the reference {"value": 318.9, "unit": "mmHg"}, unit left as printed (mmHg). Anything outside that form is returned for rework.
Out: {"value": 72, "unit": "mmHg"}
